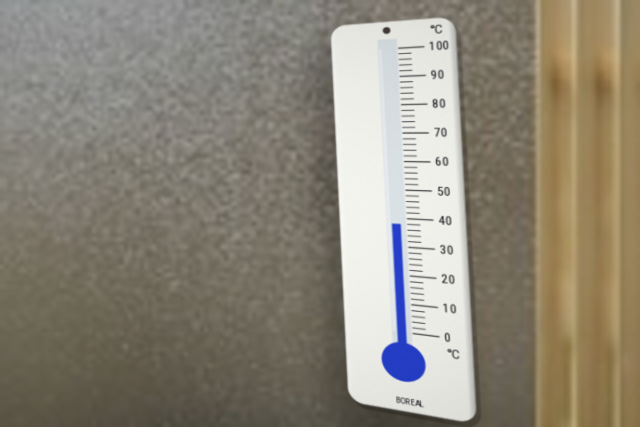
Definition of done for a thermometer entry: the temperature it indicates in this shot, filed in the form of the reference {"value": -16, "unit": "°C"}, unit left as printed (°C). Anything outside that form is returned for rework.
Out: {"value": 38, "unit": "°C"}
